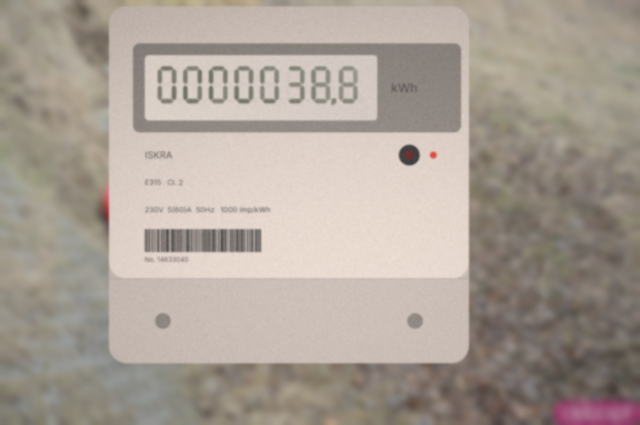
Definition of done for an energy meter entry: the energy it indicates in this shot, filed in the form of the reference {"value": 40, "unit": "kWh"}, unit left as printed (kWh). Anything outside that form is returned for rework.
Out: {"value": 38.8, "unit": "kWh"}
